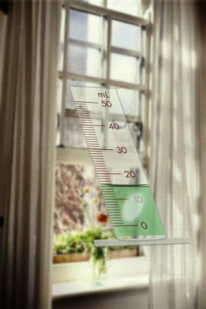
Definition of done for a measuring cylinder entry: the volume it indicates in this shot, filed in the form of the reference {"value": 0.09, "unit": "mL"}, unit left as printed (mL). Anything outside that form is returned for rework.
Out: {"value": 15, "unit": "mL"}
